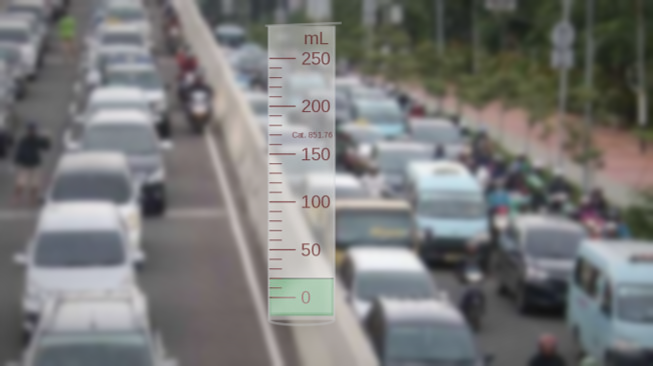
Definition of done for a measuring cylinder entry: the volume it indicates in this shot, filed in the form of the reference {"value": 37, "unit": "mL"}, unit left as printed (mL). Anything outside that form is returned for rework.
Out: {"value": 20, "unit": "mL"}
